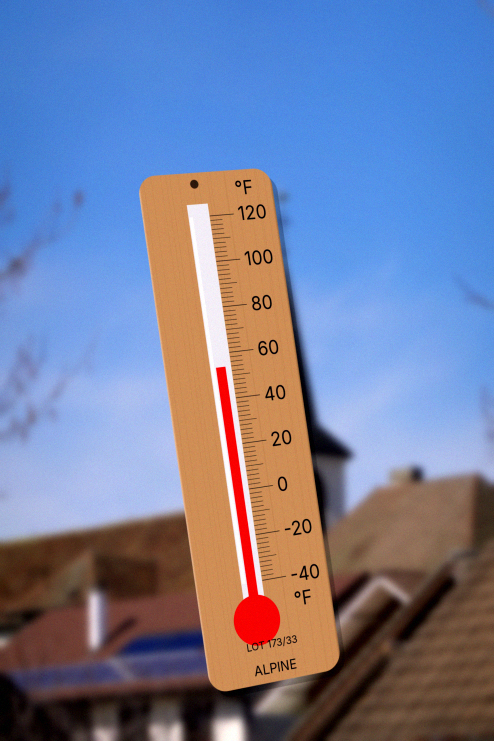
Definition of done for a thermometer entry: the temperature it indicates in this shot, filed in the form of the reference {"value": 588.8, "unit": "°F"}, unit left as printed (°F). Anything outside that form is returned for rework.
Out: {"value": 54, "unit": "°F"}
